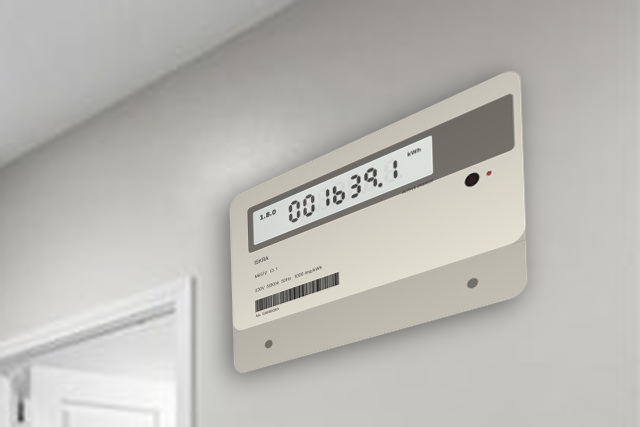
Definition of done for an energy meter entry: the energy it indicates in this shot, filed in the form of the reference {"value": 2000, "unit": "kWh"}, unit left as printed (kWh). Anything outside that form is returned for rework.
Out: {"value": 1639.1, "unit": "kWh"}
